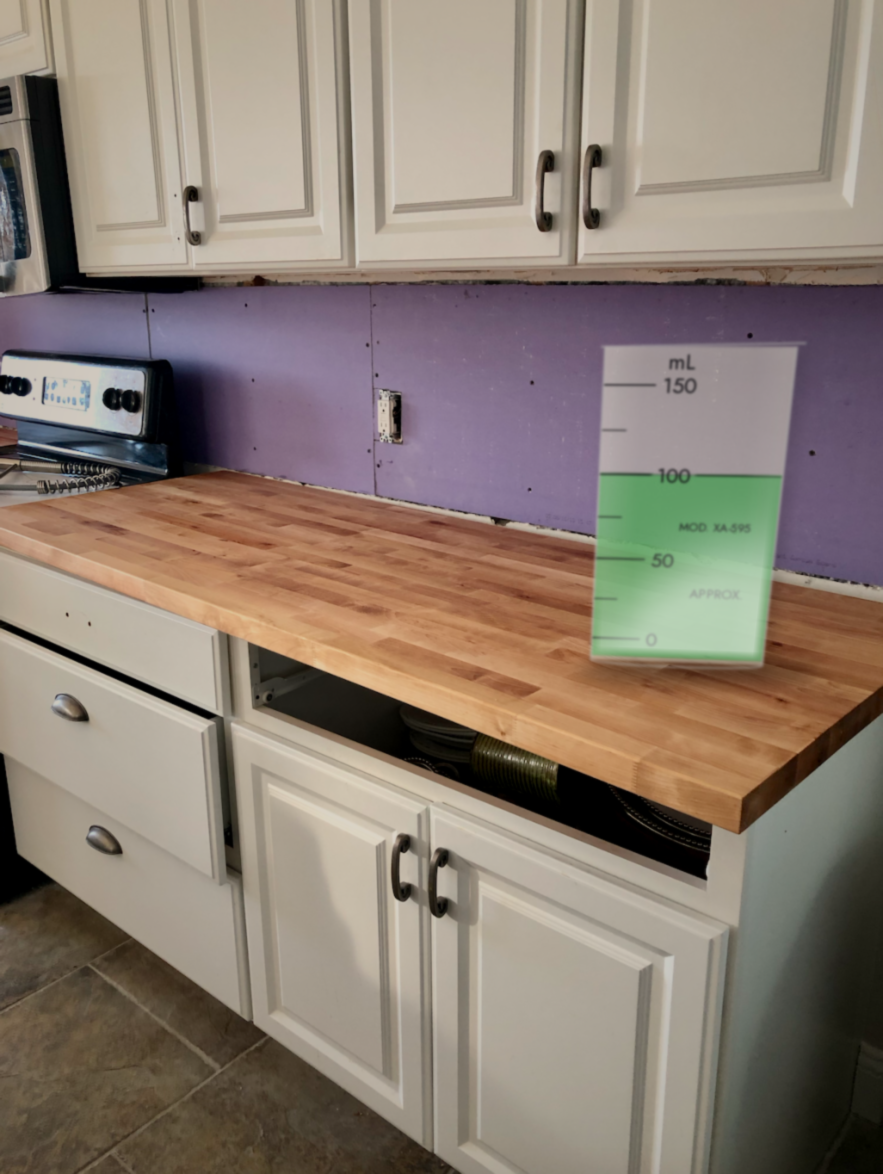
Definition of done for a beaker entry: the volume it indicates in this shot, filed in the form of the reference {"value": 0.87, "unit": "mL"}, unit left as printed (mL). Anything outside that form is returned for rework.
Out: {"value": 100, "unit": "mL"}
